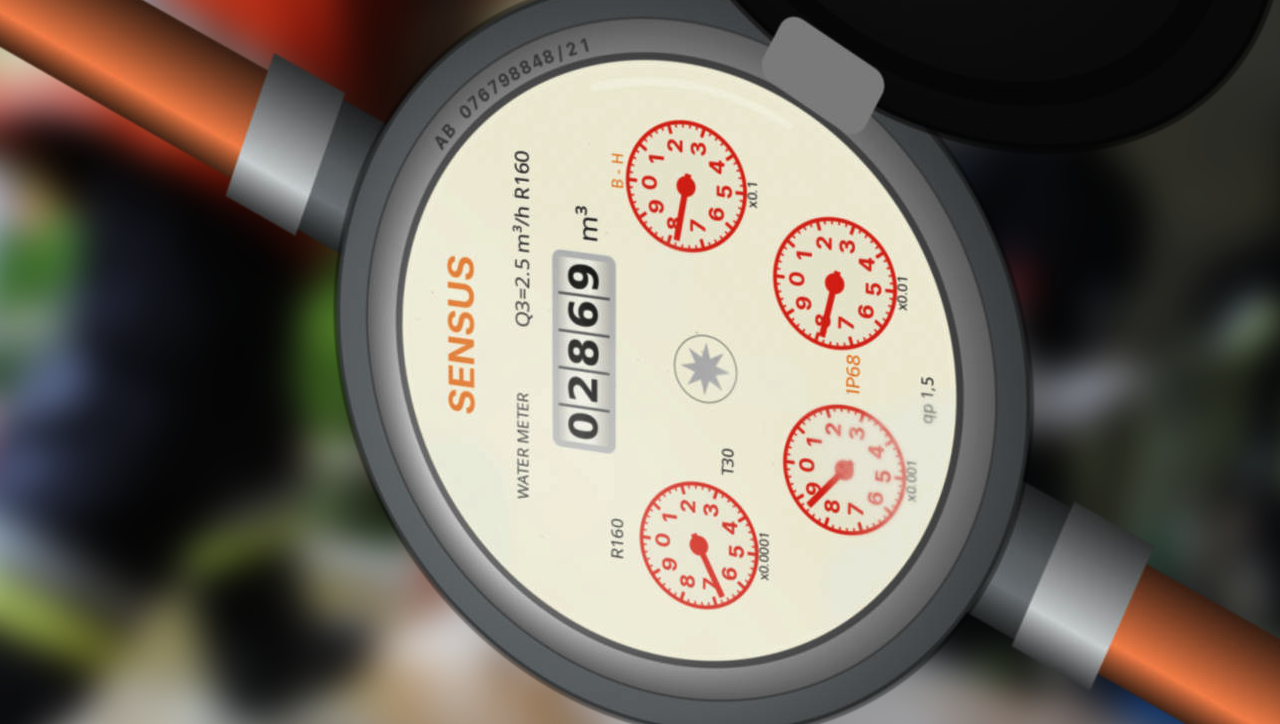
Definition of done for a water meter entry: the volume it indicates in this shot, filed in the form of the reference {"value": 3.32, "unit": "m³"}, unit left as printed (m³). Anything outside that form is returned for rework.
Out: {"value": 2869.7786, "unit": "m³"}
